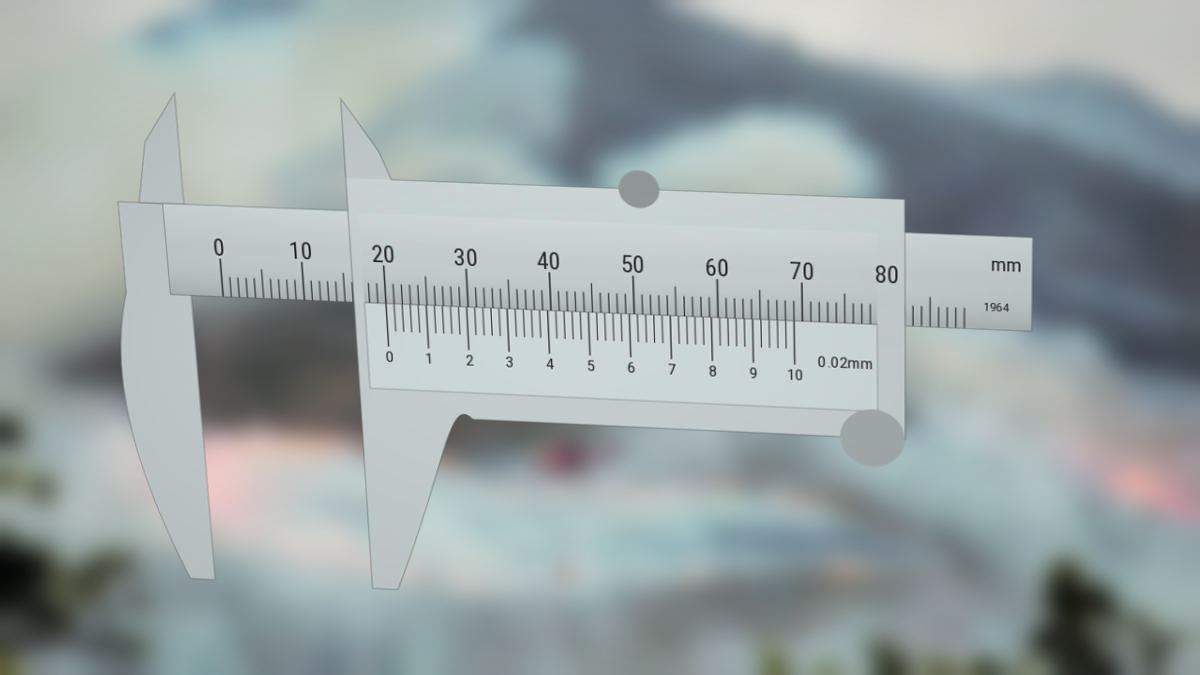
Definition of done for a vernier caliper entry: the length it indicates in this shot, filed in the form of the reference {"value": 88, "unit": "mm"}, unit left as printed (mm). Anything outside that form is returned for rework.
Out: {"value": 20.0, "unit": "mm"}
